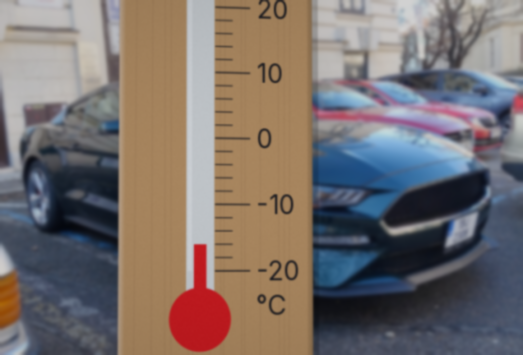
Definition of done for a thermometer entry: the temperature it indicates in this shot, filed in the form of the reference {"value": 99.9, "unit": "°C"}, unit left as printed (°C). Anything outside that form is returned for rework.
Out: {"value": -16, "unit": "°C"}
